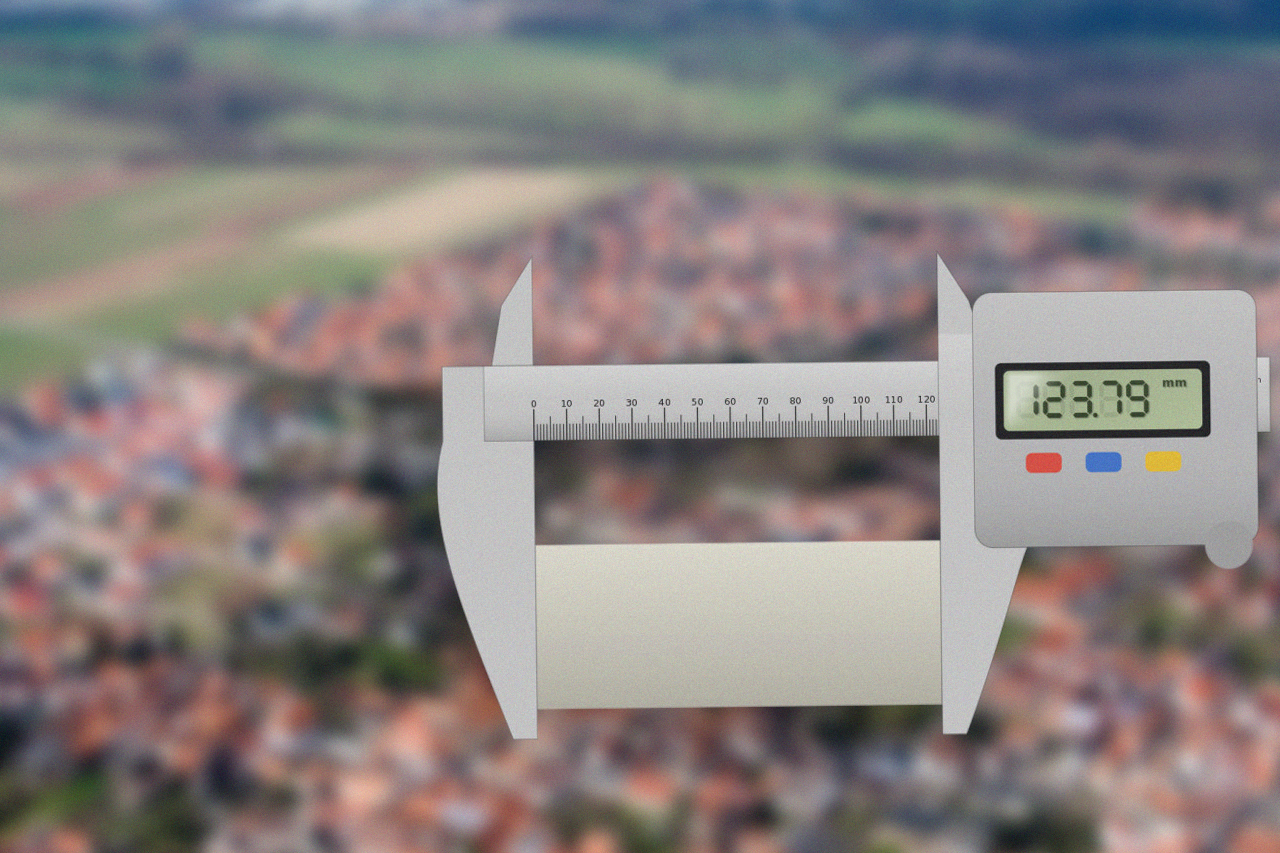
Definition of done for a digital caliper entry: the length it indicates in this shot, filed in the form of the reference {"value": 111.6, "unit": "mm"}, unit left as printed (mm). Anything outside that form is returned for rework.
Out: {"value": 123.79, "unit": "mm"}
